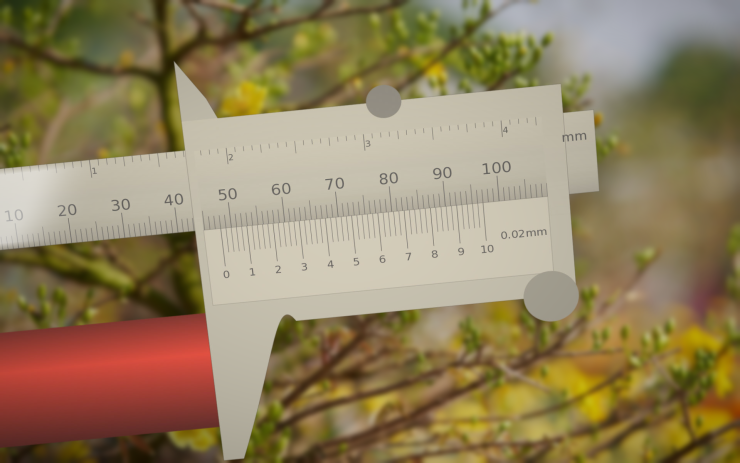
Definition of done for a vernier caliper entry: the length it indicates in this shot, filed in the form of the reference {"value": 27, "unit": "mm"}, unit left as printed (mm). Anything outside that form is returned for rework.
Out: {"value": 48.0, "unit": "mm"}
